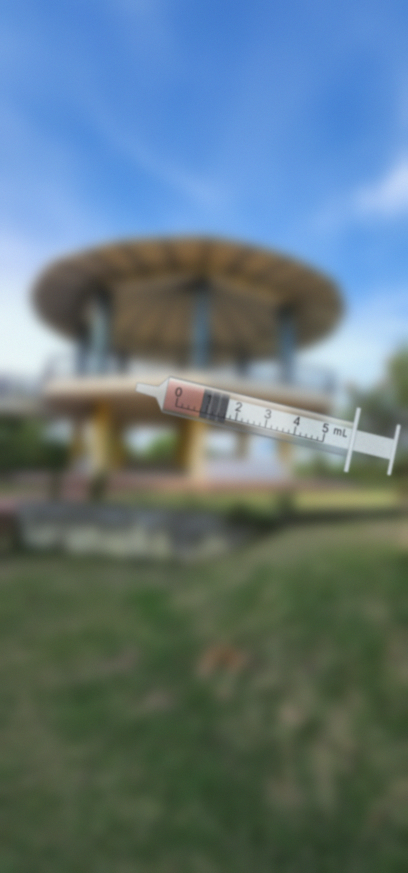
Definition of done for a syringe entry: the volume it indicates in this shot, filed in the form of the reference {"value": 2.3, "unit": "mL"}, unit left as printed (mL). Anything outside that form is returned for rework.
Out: {"value": 0.8, "unit": "mL"}
